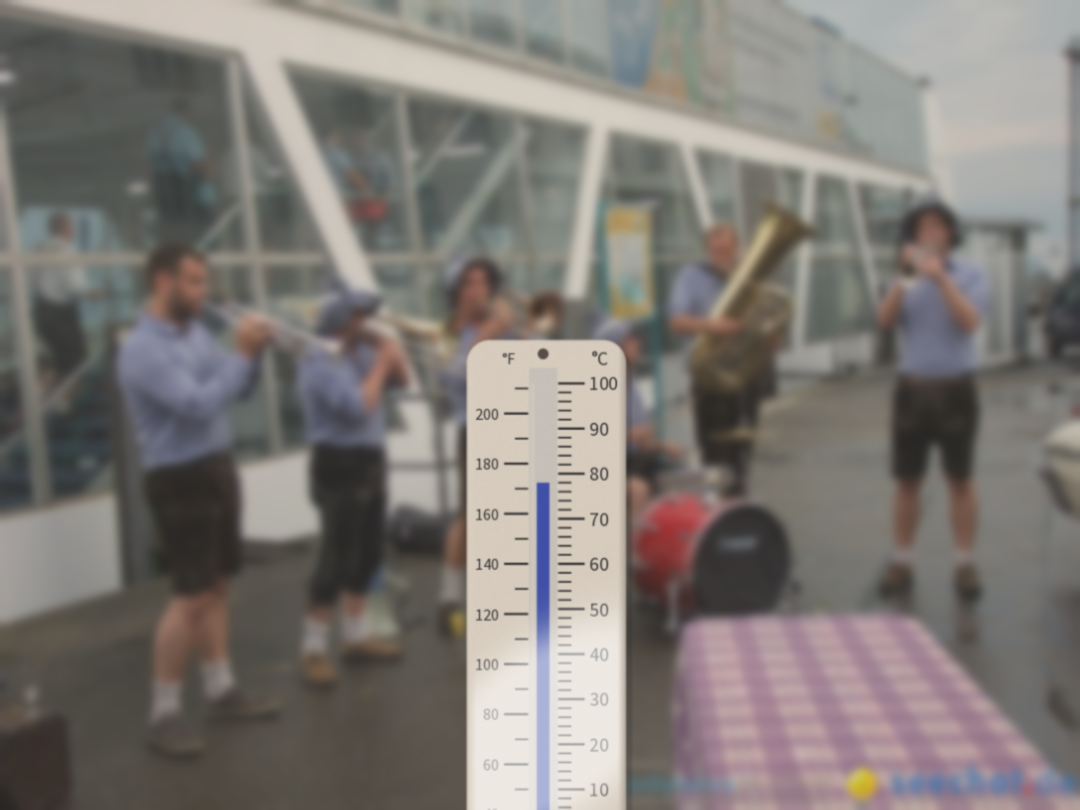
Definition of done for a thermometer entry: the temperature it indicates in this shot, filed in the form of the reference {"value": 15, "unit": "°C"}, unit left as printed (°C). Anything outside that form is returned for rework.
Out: {"value": 78, "unit": "°C"}
